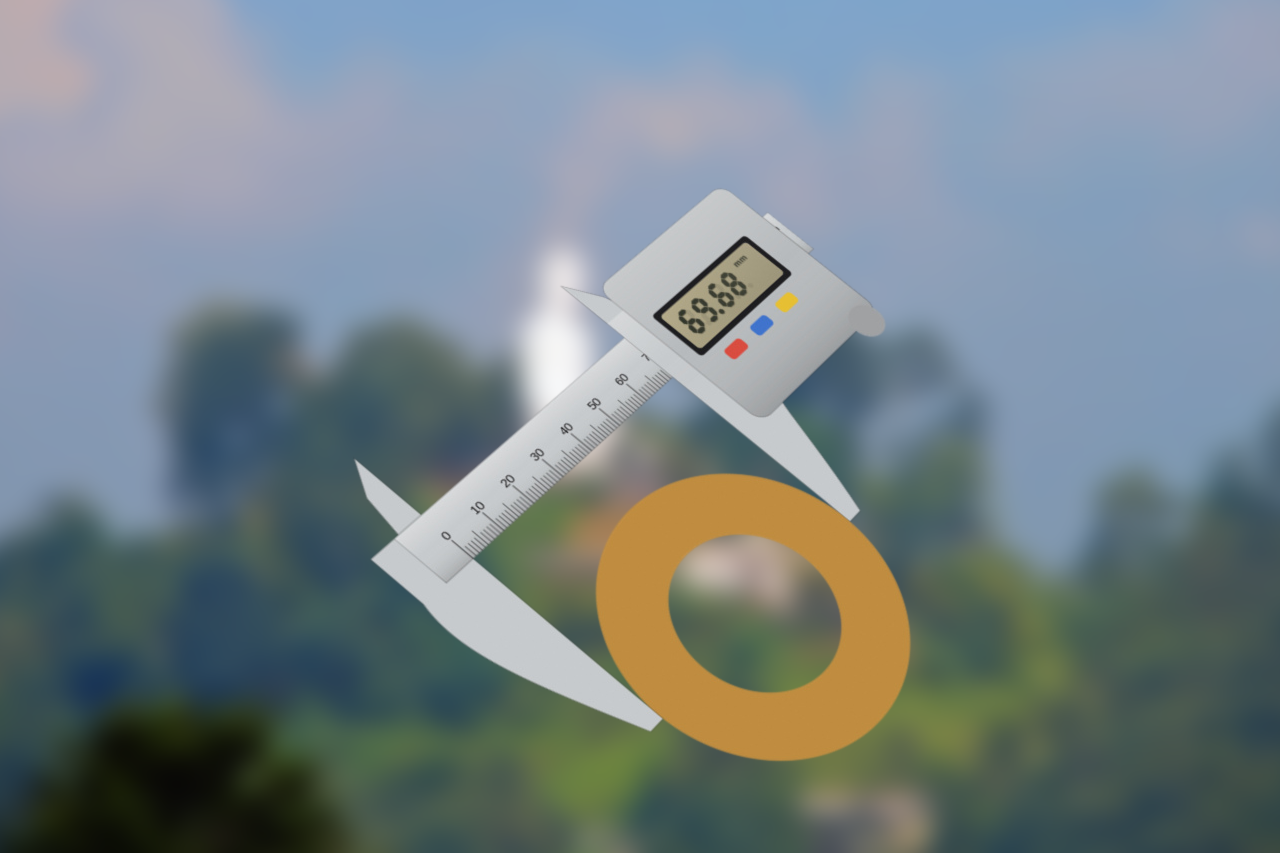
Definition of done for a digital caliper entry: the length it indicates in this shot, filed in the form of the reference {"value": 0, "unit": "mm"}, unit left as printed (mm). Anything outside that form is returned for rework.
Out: {"value": 69.68, "unit": "mm"}
